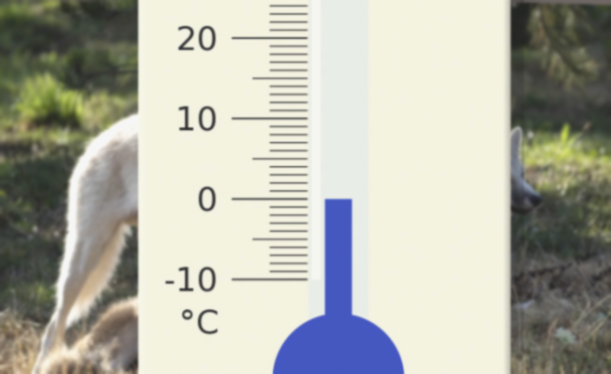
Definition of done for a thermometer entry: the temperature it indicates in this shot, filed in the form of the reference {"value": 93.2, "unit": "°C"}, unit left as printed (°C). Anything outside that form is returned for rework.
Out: {"value": 0, "unit": "°C"}
